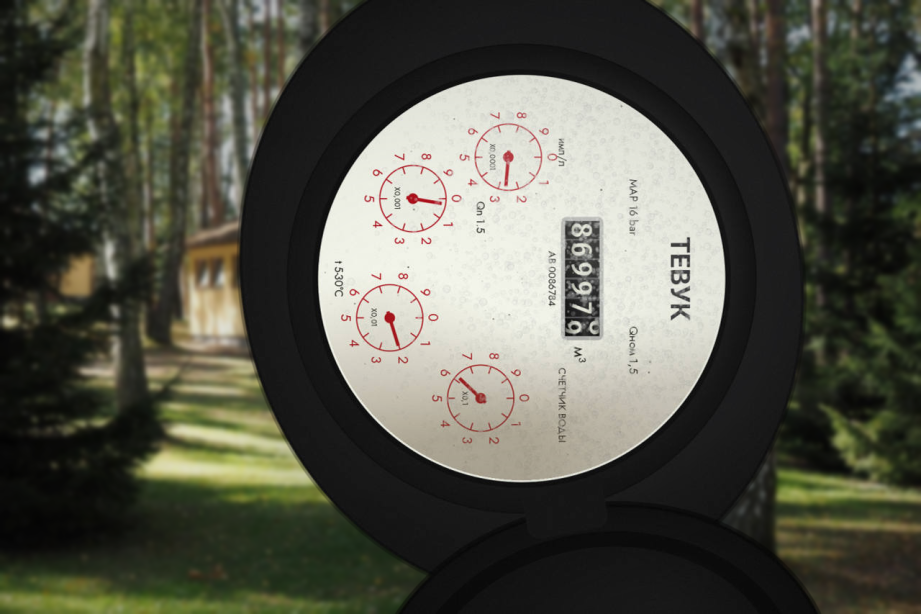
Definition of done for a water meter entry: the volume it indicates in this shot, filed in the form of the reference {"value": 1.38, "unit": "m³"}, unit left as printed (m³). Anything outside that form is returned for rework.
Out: {"value": 869978.6202, "unit": "m³"}
